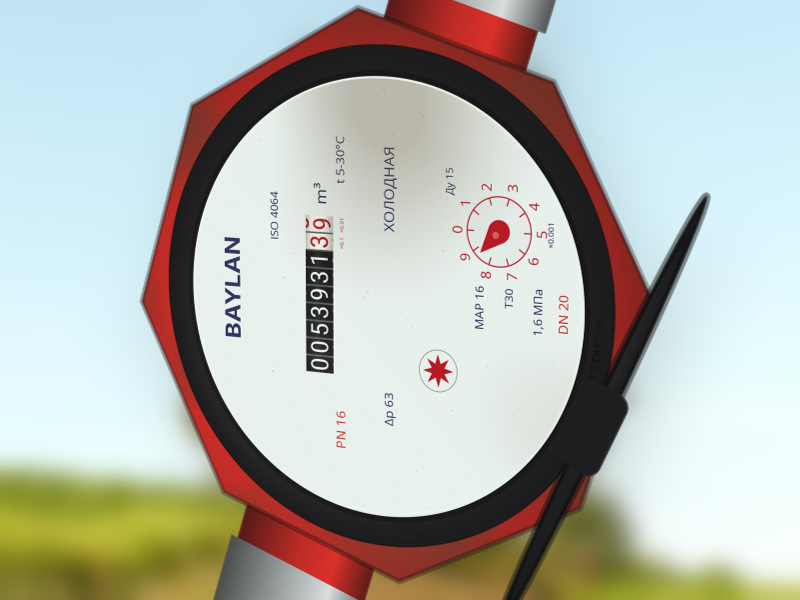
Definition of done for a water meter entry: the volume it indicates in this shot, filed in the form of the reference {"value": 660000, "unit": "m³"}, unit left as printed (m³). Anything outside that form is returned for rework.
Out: {"value": 53931.388, "unit": "m³"}
